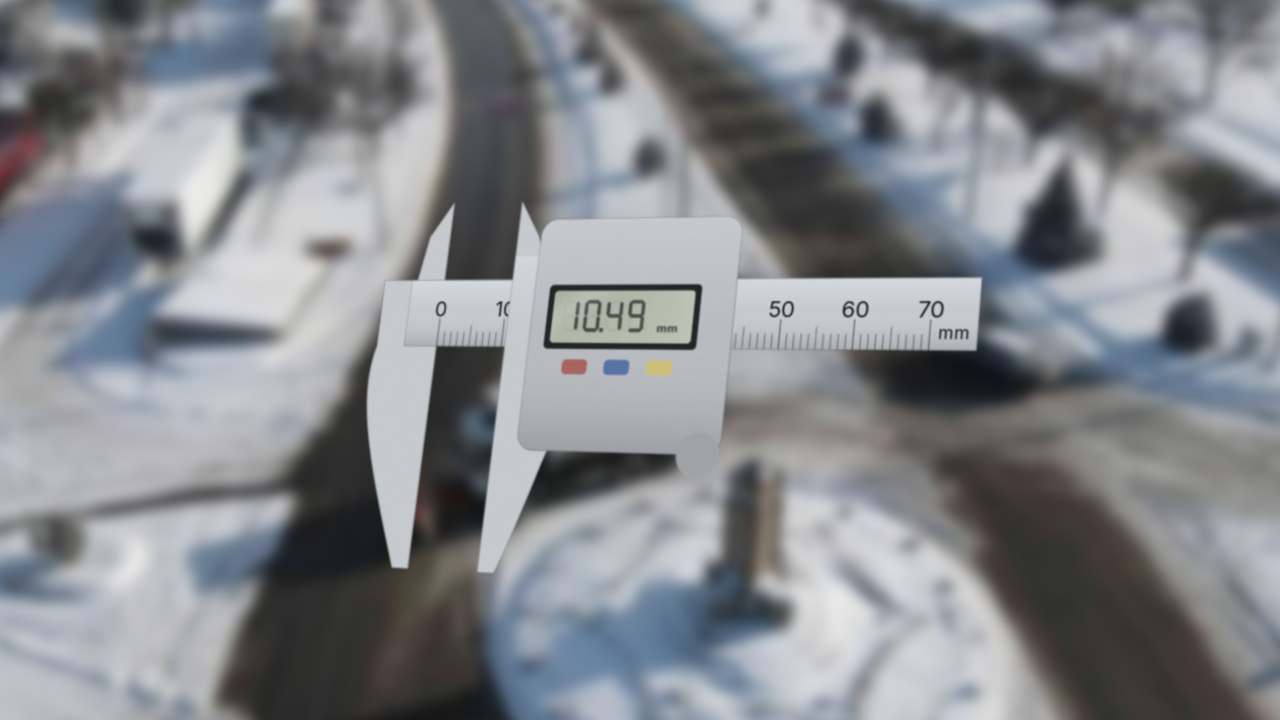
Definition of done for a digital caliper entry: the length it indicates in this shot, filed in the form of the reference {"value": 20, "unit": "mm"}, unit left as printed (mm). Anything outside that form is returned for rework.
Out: {"value": 10.49, "unit": "mm"}
